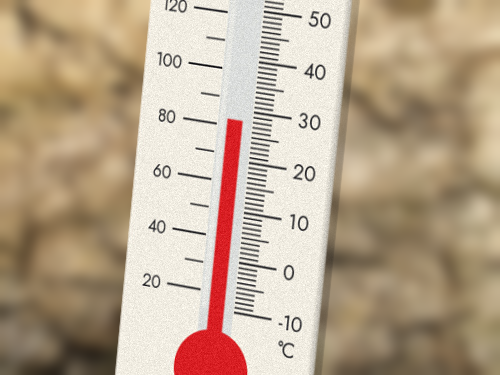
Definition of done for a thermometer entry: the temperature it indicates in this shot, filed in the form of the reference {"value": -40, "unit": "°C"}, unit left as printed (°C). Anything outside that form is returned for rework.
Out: {"value": 28, "unit": "°C"}
